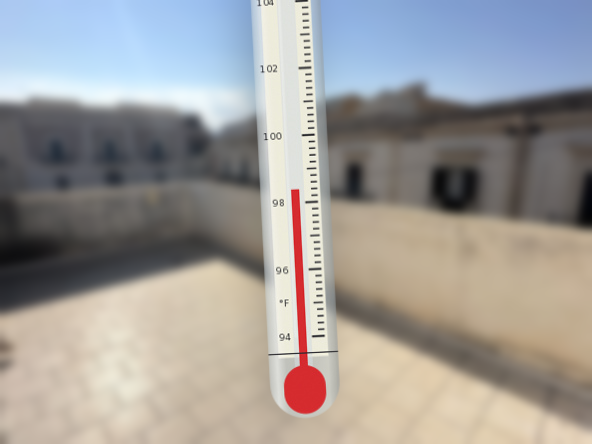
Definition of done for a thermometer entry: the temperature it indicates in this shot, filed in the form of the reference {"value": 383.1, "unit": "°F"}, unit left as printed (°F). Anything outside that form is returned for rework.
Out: {"value": 98.4, "unit": "°F"}
